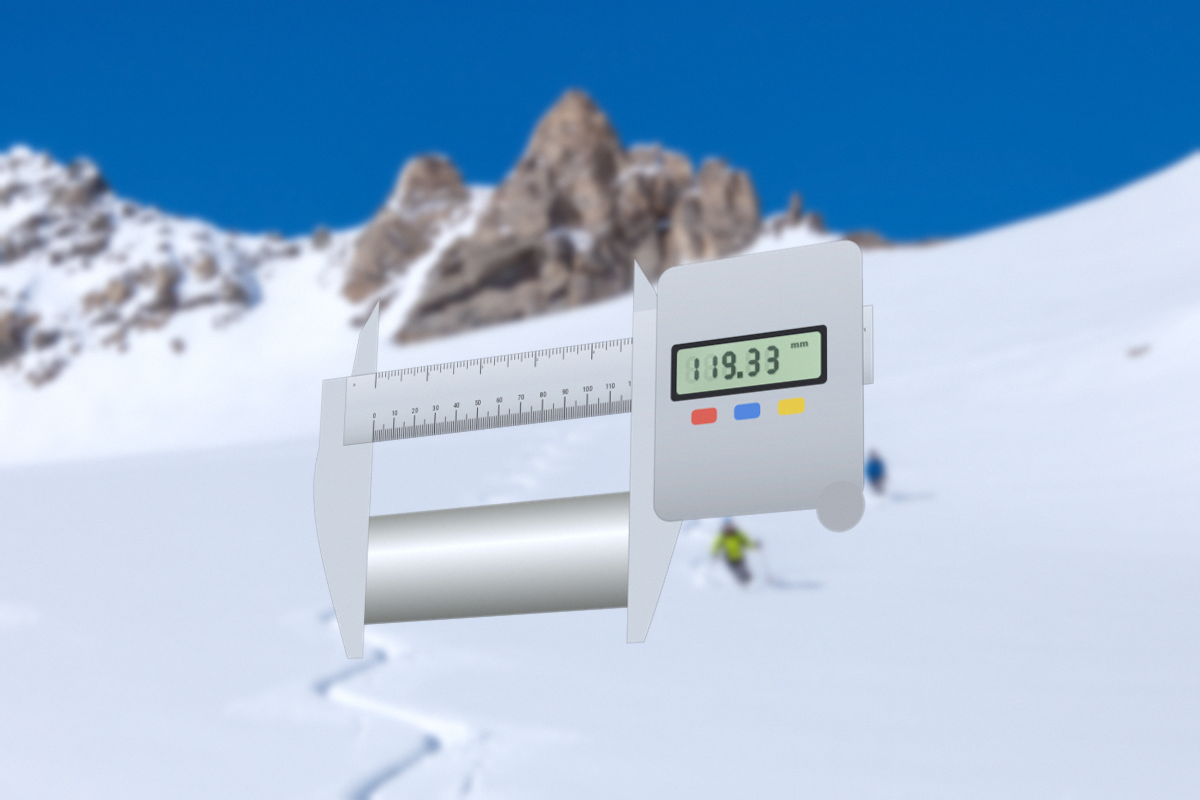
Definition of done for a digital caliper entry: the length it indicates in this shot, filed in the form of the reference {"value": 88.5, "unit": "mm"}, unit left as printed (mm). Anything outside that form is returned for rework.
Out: {"value": 119.33, "unit": "mm"}
